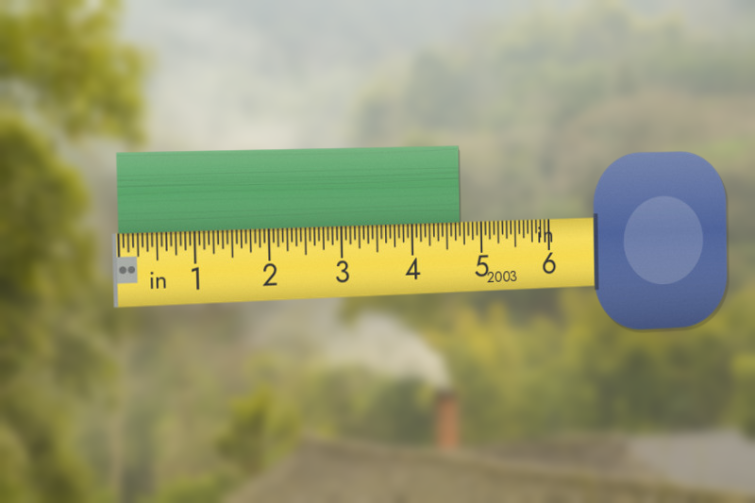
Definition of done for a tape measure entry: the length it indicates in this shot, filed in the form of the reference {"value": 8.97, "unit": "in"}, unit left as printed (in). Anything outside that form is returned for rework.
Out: {"value": 4.6875, "unit": "in"}
